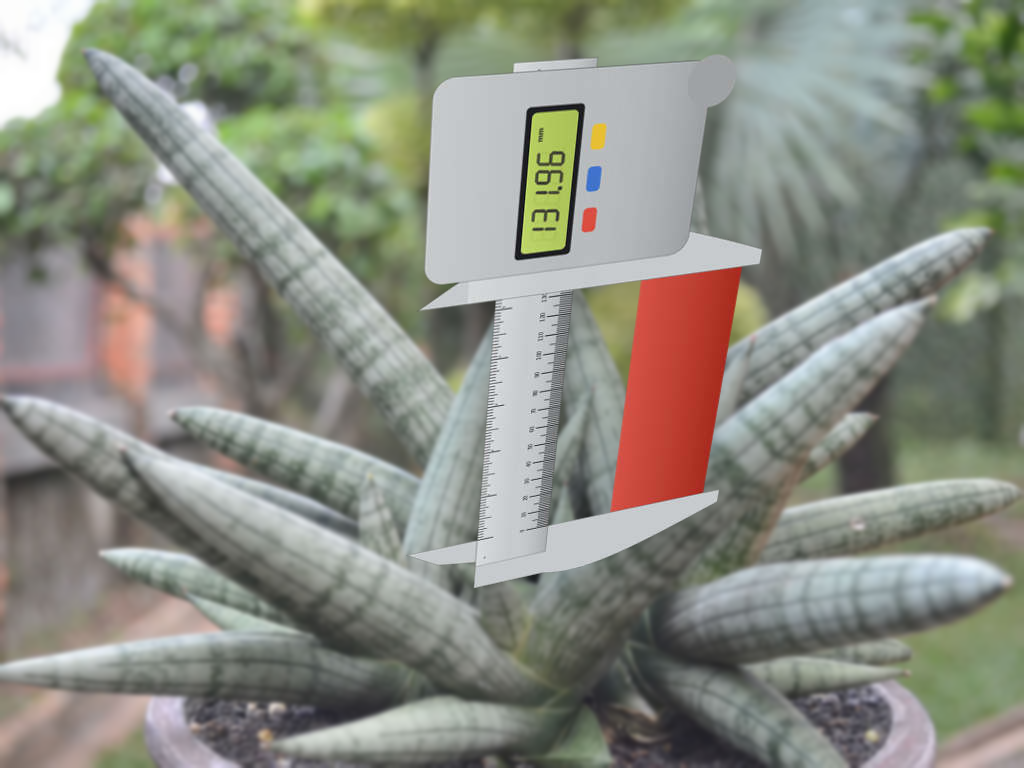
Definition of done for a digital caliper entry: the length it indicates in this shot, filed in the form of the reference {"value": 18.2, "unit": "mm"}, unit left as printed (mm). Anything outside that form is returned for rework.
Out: {"value": 131.96, "unit": "mm"}
